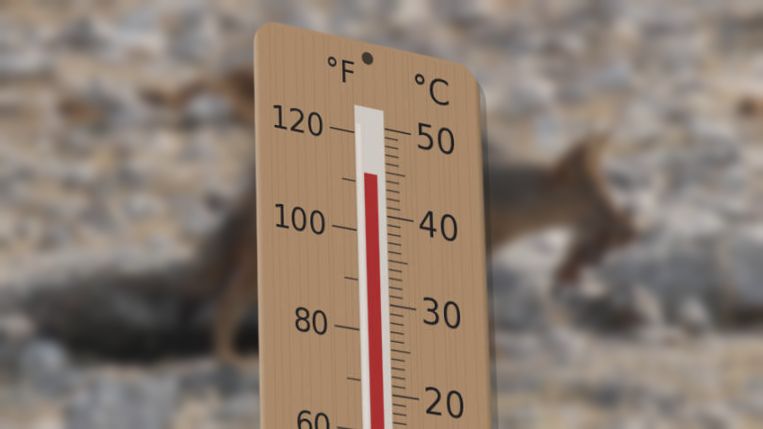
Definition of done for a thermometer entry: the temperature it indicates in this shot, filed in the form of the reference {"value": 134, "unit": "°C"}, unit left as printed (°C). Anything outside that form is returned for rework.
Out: {"value": 44.5, "unit": "°C"}
